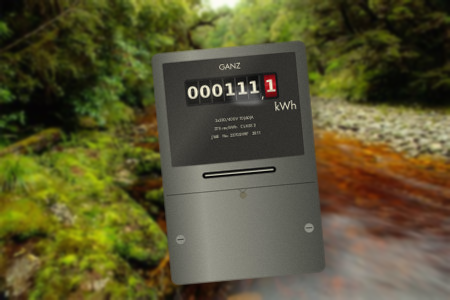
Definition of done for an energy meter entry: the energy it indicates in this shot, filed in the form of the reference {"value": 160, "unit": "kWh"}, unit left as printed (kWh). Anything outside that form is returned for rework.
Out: {"value": 111.1, "unit": "kWh"}
